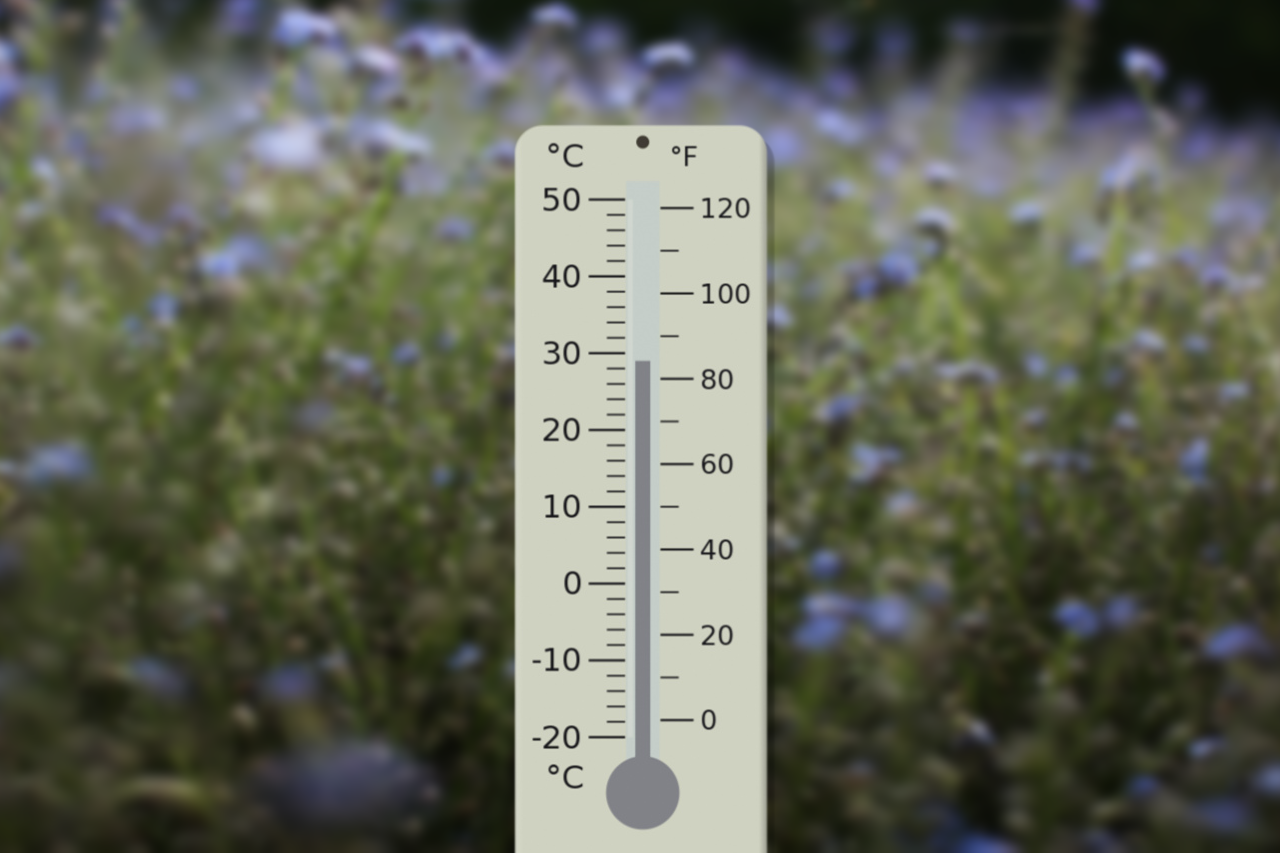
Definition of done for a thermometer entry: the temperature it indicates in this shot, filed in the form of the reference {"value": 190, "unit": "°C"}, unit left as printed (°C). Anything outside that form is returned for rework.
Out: {"value": 29, "unit": "°C"}
